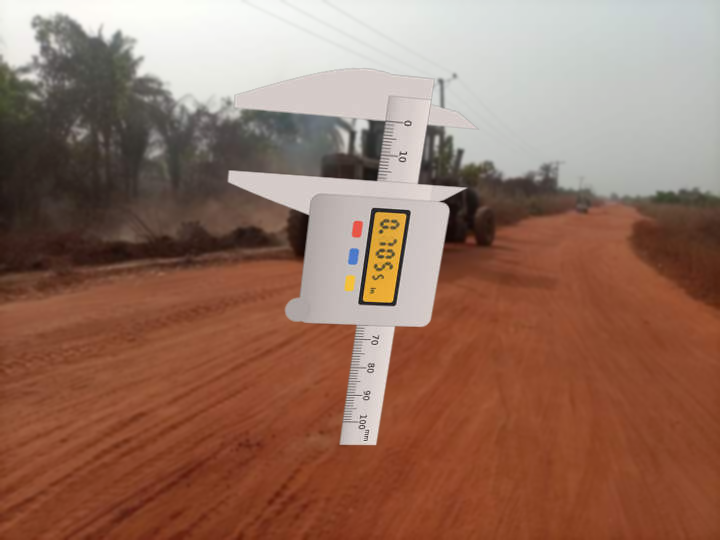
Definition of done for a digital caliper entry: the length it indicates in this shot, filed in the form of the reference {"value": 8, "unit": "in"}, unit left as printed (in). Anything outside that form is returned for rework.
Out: {"value": 0.7055, "unit": "in"}
